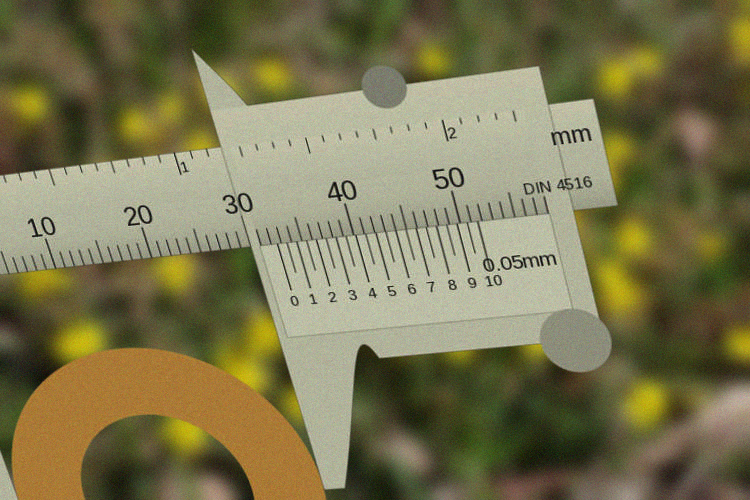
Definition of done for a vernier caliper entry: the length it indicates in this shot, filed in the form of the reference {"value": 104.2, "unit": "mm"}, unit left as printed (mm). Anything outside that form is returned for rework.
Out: {"value": 32.6, "unit": "mm"}
